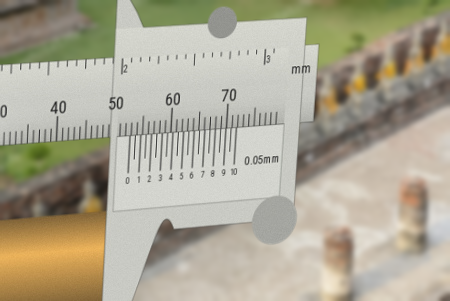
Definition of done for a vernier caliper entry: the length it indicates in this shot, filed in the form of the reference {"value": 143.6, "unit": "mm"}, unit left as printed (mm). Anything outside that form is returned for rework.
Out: {"value": 52.8, "unit": "mm"}
